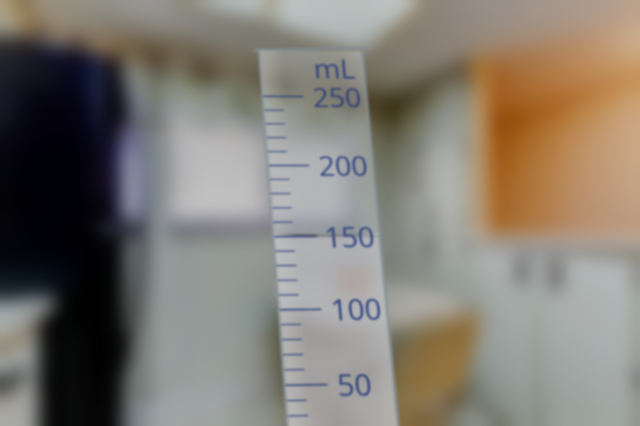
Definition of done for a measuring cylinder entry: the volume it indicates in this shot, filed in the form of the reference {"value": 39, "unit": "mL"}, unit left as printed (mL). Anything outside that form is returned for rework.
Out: {"value": 150, "unit": "mL"}
